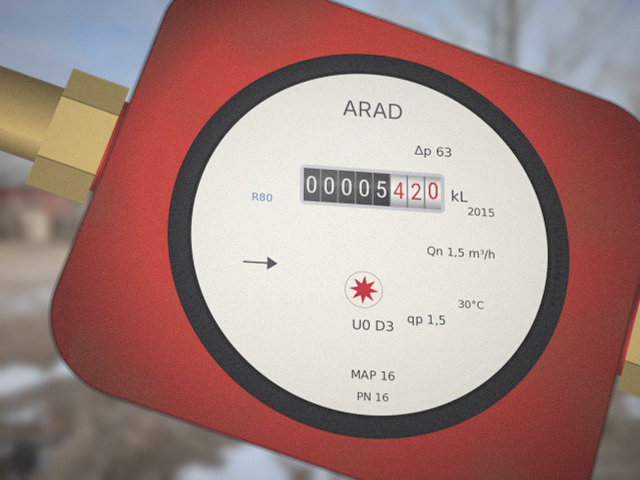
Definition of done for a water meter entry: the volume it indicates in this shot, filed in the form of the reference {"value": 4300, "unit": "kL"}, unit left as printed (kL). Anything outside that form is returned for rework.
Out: {"value": 5.420, "unit": "kL"}
